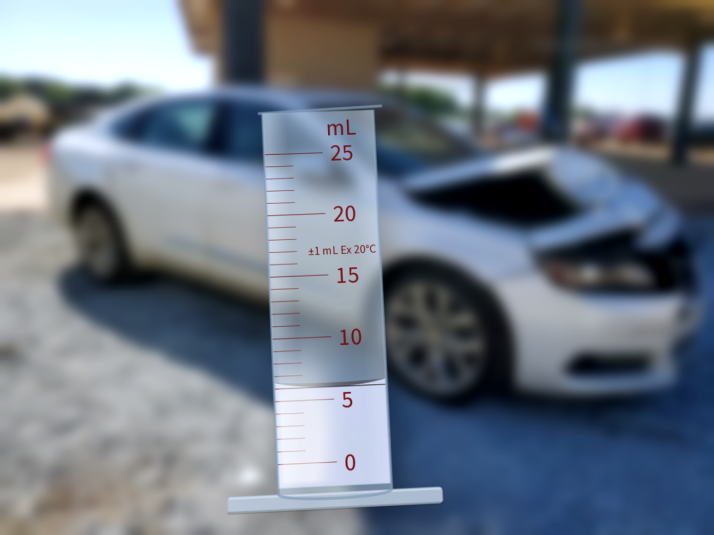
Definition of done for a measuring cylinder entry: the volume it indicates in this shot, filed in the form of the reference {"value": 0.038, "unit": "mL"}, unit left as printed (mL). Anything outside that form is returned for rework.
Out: {"value": 6, "unit": "mL"}
